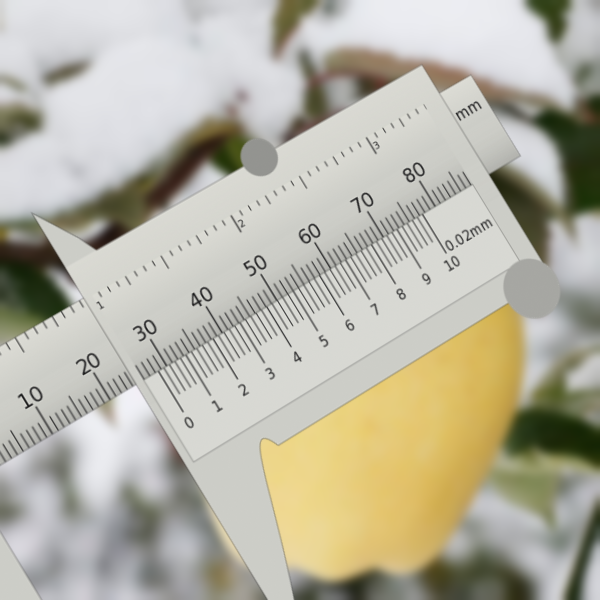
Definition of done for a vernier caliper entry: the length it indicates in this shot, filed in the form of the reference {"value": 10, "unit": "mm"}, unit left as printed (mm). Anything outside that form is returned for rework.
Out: {"value": 28.5, "unit": "mm"}
